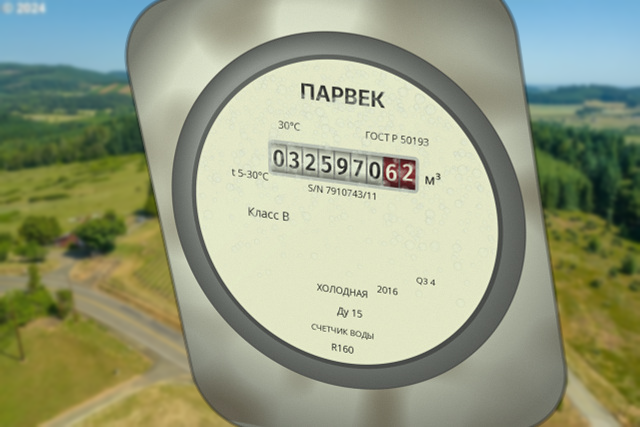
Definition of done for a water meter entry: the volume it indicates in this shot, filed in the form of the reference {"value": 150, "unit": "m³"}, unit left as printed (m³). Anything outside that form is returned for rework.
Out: {"value": 325970.62, "unit": "m³"}
